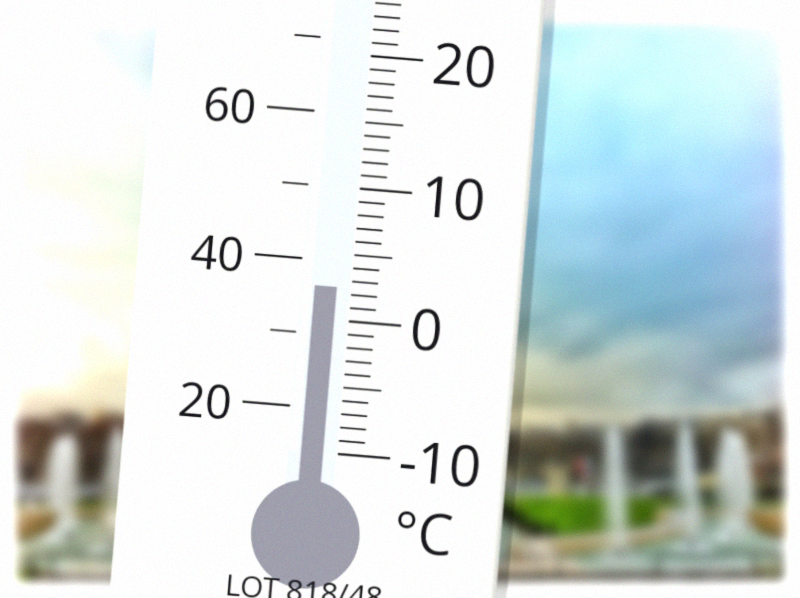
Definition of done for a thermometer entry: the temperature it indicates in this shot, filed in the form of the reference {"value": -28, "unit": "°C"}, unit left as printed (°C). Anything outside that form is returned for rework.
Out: {"value": 2.5, "unit": "°C"}
